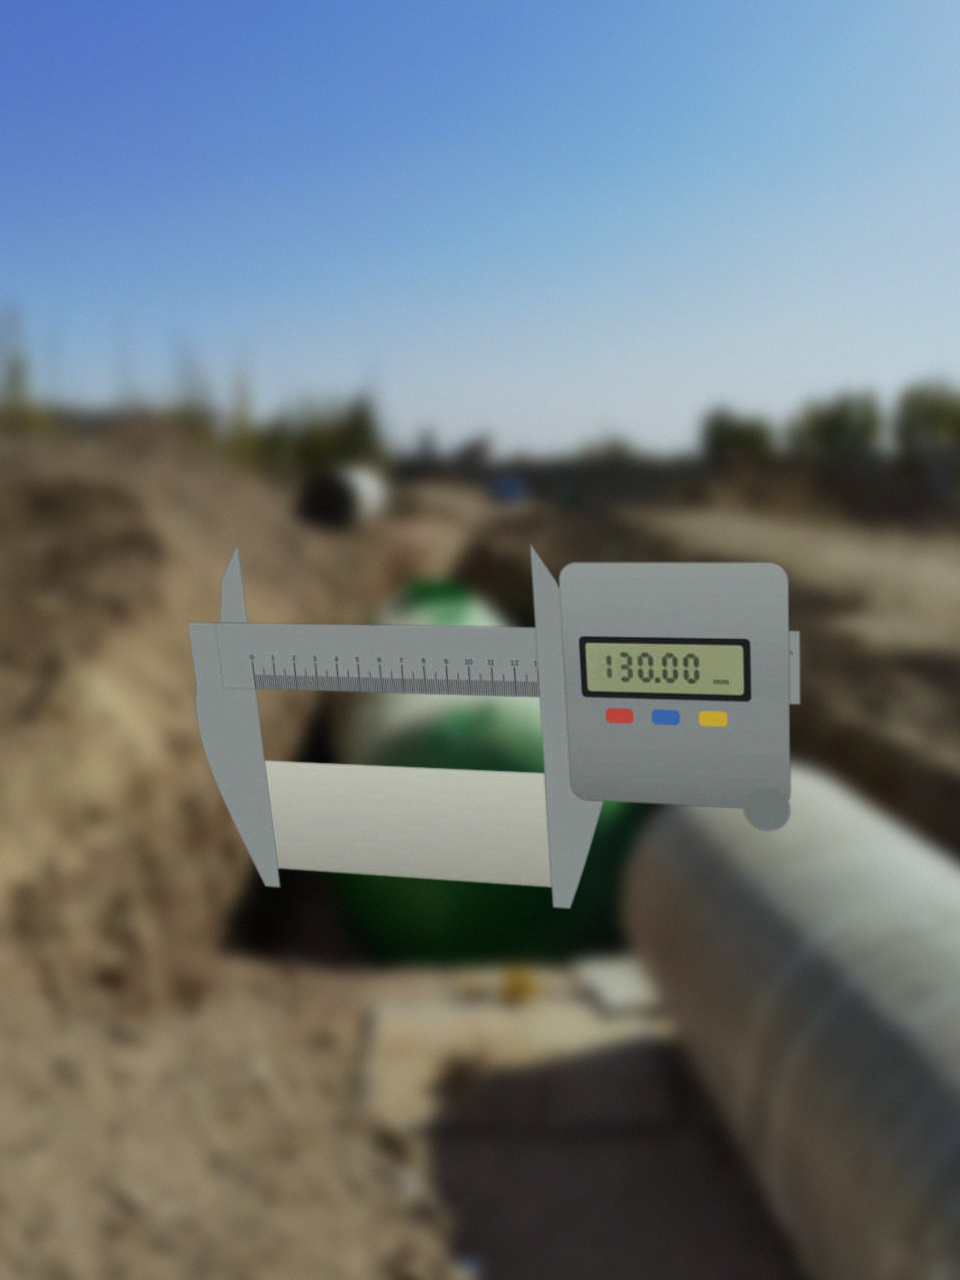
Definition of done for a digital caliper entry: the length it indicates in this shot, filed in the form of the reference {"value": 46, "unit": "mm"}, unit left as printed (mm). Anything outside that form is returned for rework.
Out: {"value": 130.00, "unit": "mm"}
